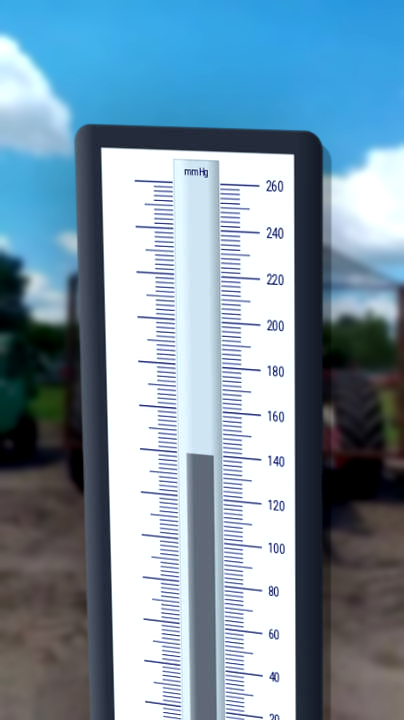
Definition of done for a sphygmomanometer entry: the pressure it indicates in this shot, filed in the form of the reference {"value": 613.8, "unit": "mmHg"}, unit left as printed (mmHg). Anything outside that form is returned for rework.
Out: {"value": 140, "unit": "mmHg"}
